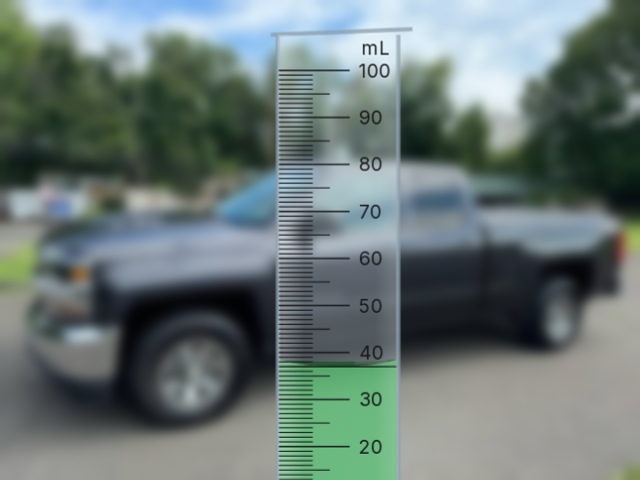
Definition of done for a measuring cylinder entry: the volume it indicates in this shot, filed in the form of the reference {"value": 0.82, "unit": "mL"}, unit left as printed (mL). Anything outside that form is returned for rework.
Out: {"value": 37, "unit": "mL"}
